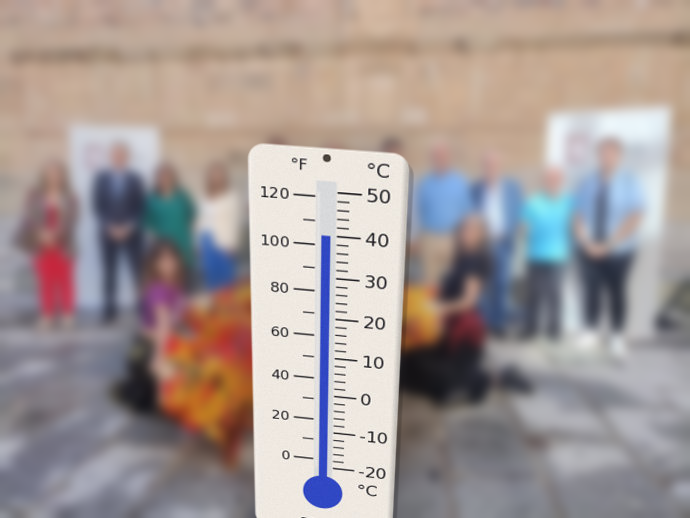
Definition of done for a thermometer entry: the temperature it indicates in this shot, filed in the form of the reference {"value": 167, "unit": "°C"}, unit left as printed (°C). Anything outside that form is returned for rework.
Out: {"value": 40, "unit": "°C"}
